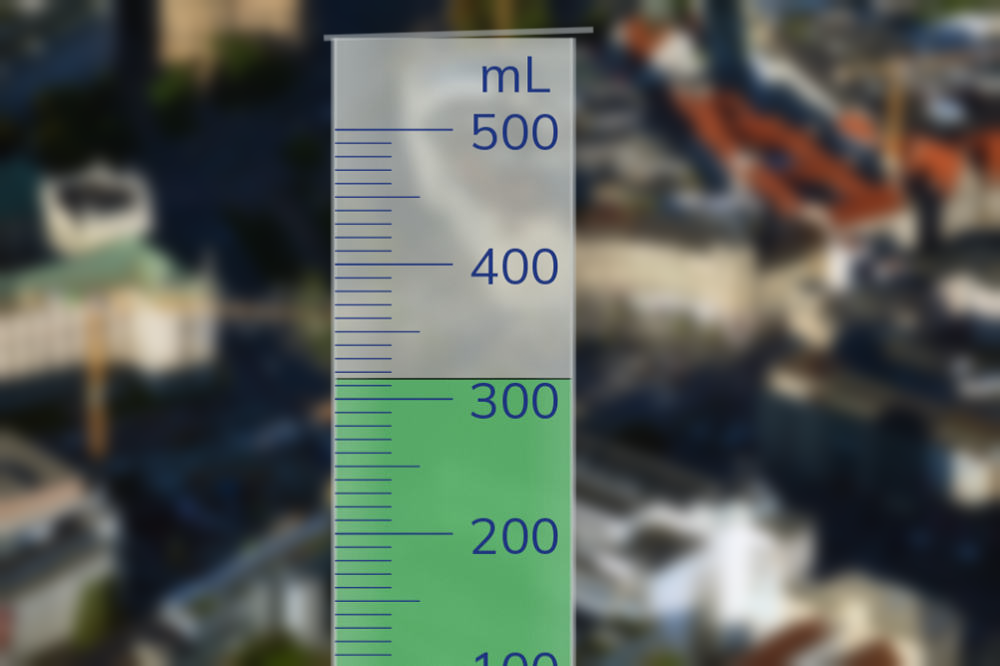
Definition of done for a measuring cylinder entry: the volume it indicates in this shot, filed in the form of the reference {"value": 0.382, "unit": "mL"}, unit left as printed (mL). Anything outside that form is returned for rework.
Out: {"value": 315, "unit": "mL"}
